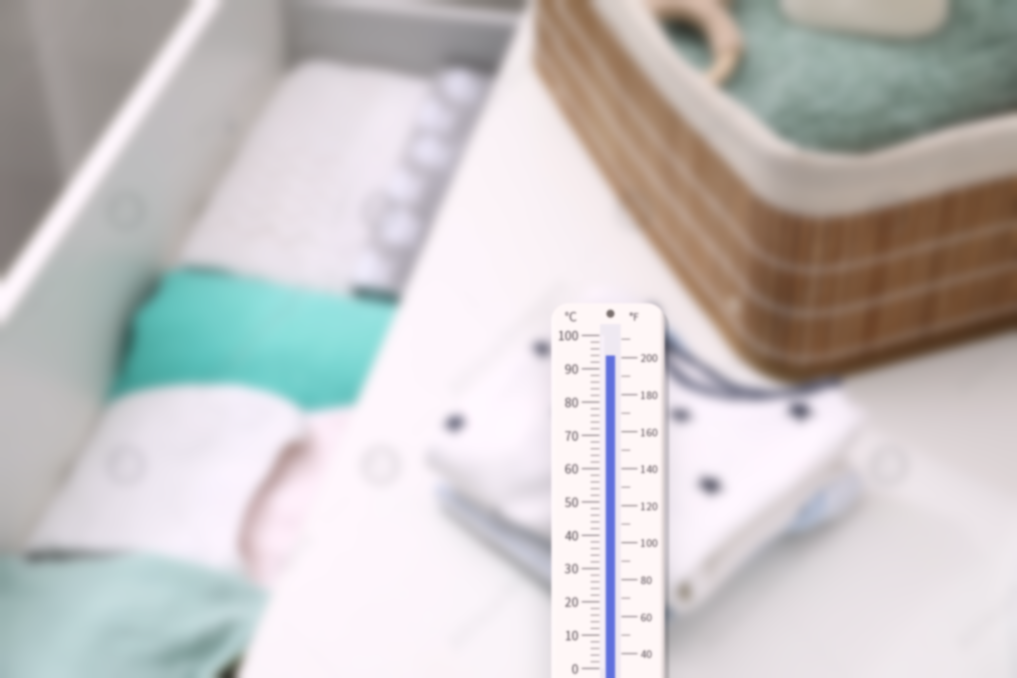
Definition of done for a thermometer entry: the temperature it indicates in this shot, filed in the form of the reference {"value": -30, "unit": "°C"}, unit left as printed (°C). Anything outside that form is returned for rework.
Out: {"value": 94, "unit": "°C"}
